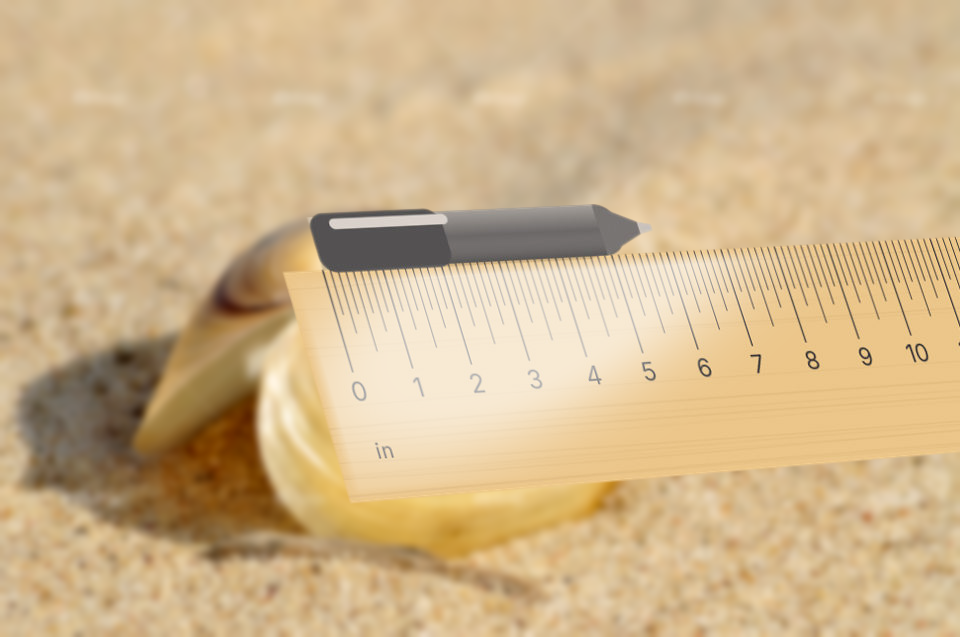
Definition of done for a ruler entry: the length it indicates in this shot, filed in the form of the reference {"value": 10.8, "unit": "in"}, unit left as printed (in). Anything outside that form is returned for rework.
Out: {"value": 5.875, "unit": "in"}
